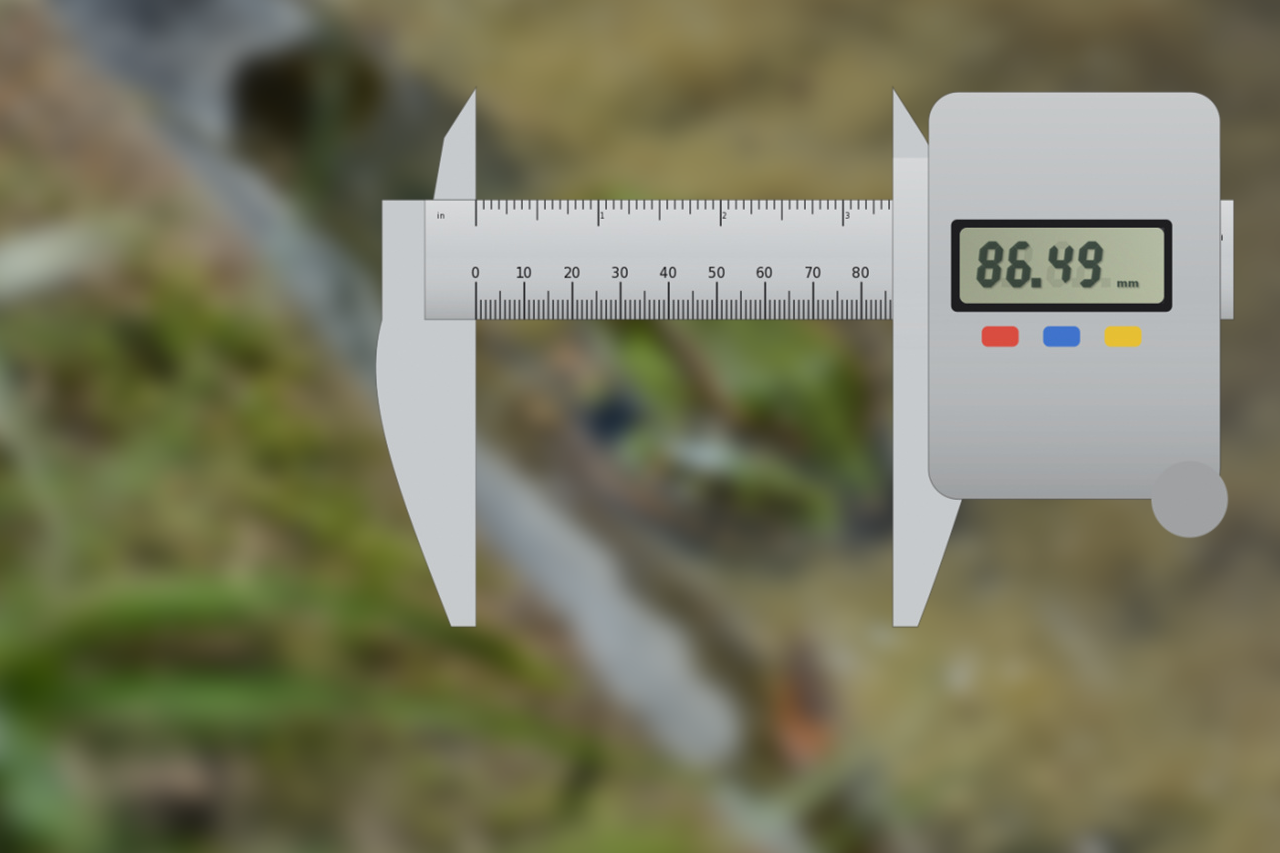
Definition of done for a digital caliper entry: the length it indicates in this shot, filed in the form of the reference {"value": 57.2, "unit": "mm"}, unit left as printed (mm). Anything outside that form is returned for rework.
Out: {"value": 86.49, "unit": "mm"}
